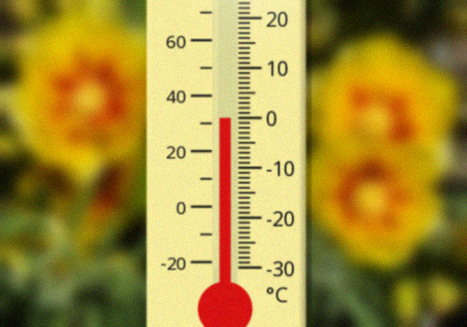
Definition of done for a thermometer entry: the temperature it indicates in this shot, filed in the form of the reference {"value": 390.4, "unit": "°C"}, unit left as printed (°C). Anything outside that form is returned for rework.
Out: {"value": 0, "unit": "°C"}
